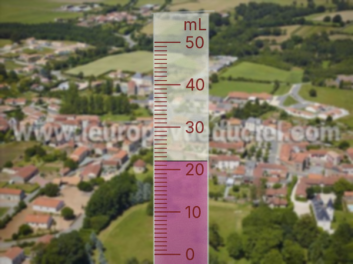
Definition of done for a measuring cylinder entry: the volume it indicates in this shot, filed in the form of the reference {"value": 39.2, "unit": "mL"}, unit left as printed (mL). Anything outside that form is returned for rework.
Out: {"value": 22, "unit": "mL"}
